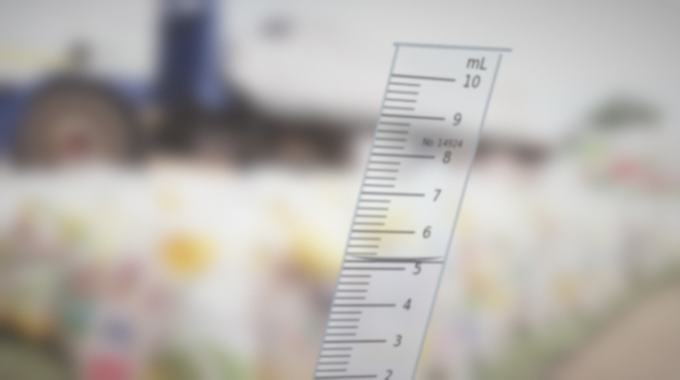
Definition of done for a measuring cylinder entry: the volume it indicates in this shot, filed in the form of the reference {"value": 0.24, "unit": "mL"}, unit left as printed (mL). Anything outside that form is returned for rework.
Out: {"value": 5.2, "unit": "mL"}
